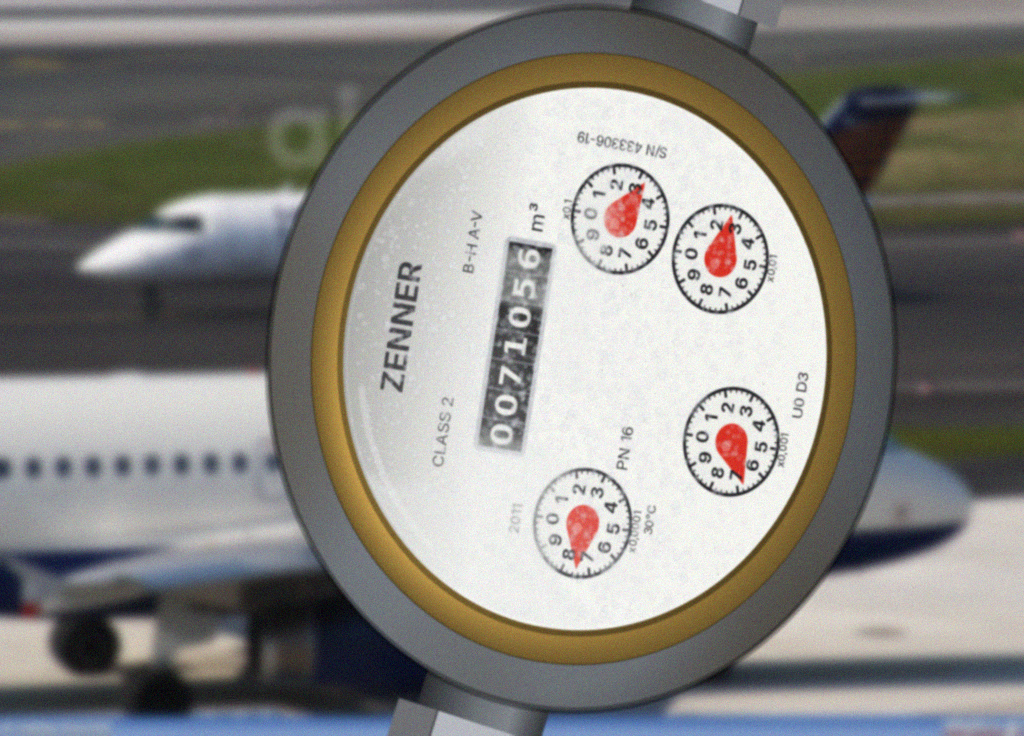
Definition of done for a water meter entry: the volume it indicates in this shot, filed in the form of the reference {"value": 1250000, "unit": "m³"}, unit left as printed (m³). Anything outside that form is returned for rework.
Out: {"value": 71056.3267, "unit": "m³"}
